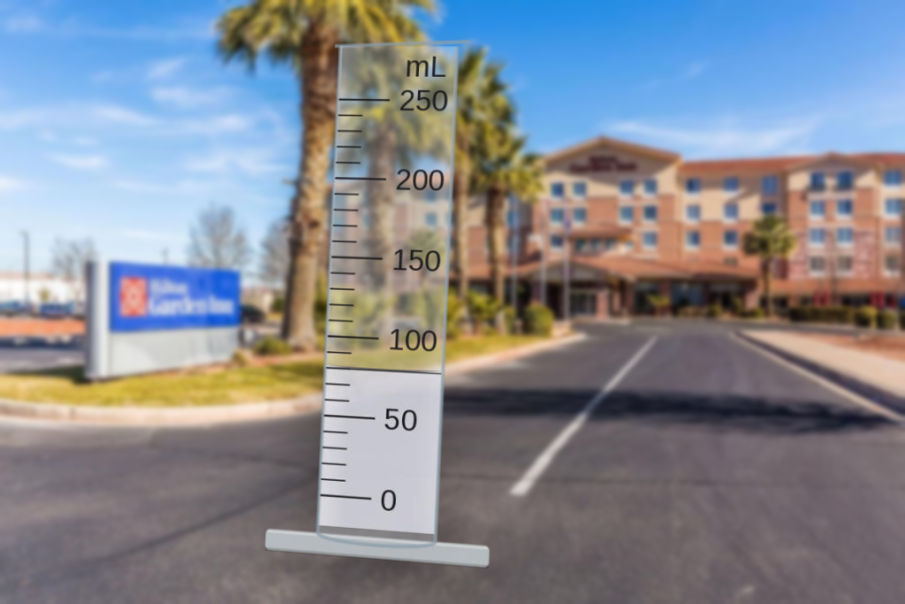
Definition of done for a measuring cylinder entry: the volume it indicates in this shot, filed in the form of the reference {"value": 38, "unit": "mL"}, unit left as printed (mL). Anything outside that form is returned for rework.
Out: {"value": 80, "unit": "mL"}
